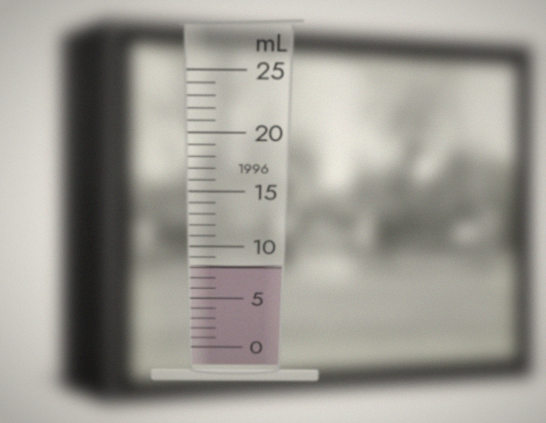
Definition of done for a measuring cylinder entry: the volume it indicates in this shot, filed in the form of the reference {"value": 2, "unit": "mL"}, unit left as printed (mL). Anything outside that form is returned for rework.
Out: {"value": 8, "unit": "mL"}
